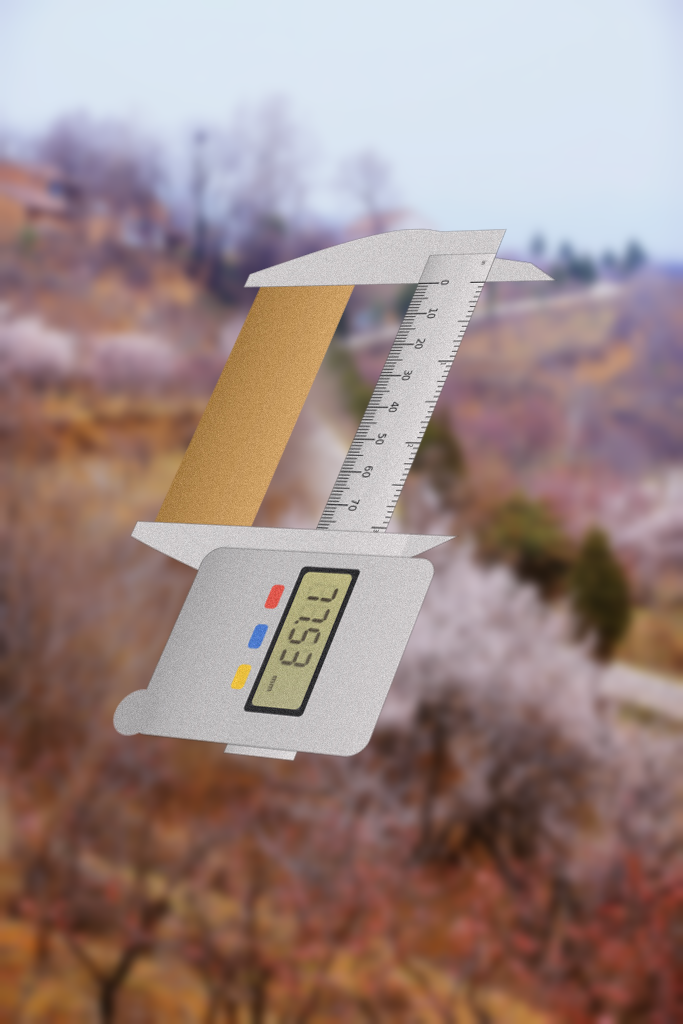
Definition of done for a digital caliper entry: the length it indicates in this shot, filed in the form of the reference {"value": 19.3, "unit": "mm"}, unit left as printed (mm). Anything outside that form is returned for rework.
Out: {"value": 77.53, "unit": "mm"}
